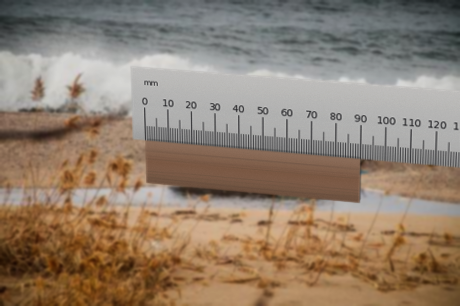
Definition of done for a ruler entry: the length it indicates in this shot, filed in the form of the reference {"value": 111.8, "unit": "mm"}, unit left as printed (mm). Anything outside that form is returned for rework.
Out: {"value": 90, "unit": "mm"}
